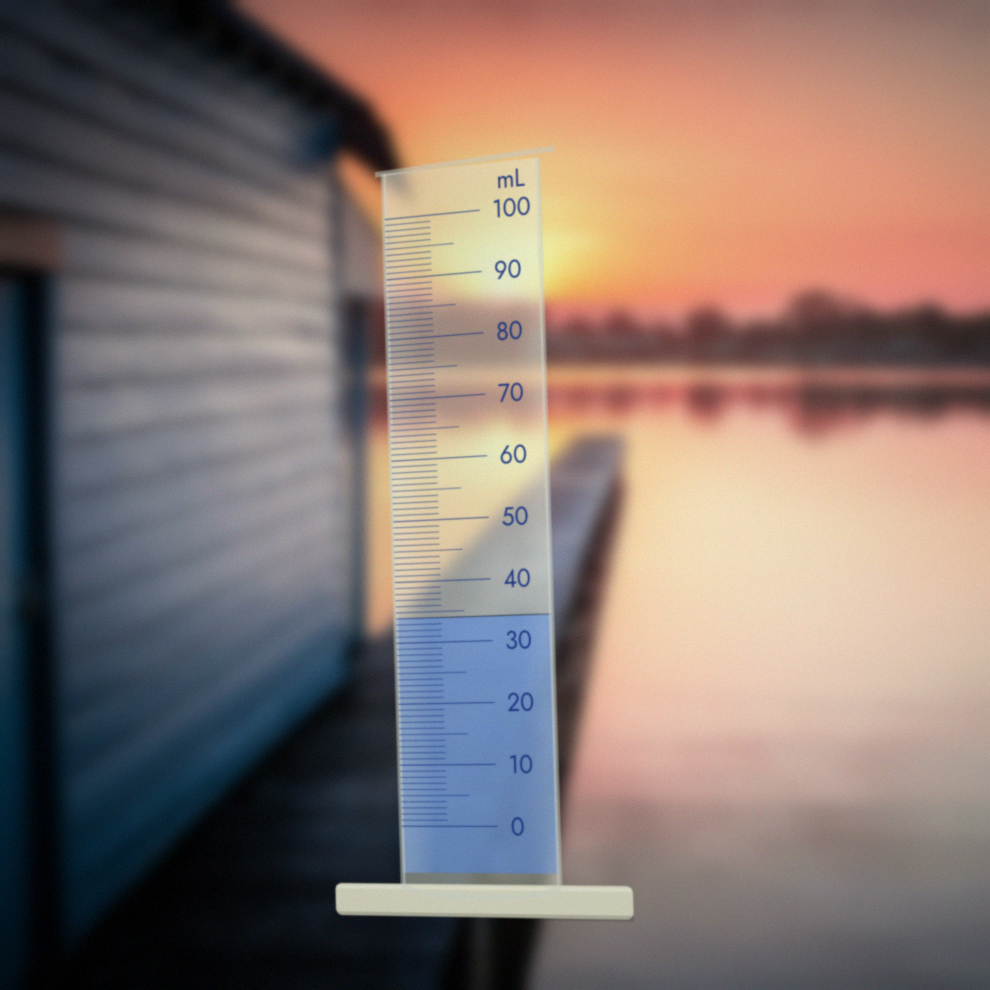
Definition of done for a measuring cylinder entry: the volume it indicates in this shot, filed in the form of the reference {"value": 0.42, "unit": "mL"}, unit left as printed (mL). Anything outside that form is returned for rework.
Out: {"value": 34, "unit": "mL"}
